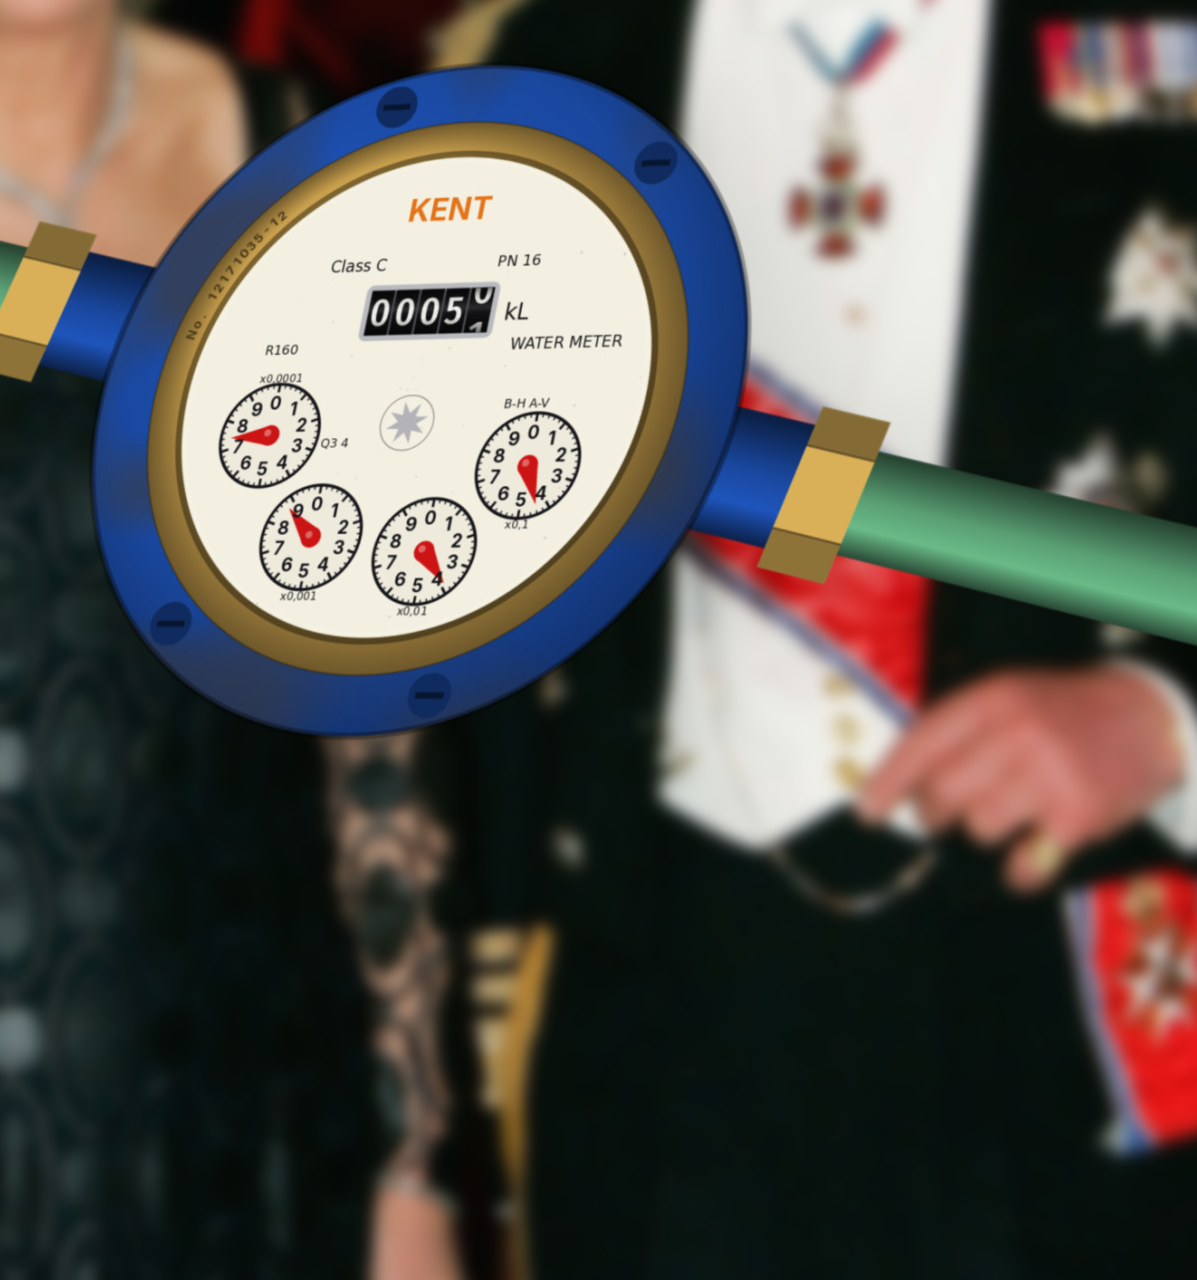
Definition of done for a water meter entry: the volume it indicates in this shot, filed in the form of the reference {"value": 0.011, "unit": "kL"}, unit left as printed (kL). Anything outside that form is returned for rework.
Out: {"value": 50.4387, "unit": "kL"}
